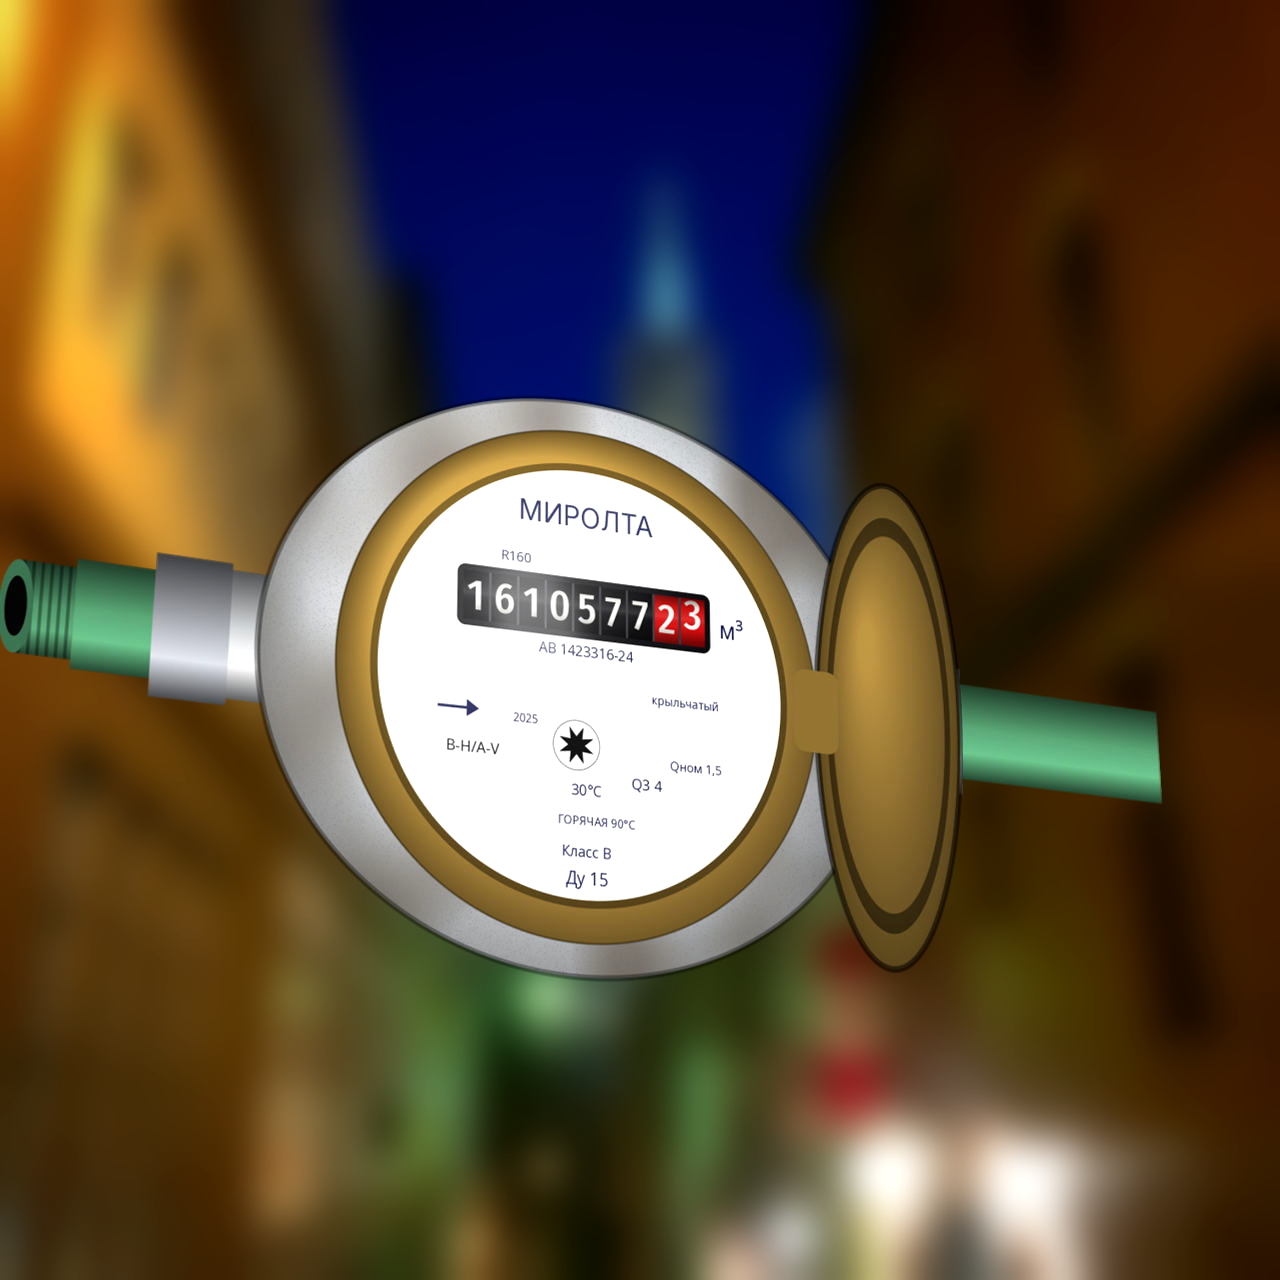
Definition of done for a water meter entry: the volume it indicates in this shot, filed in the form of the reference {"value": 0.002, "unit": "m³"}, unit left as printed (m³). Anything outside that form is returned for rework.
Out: {"value": 1610577.23, "unit": "m³"}
